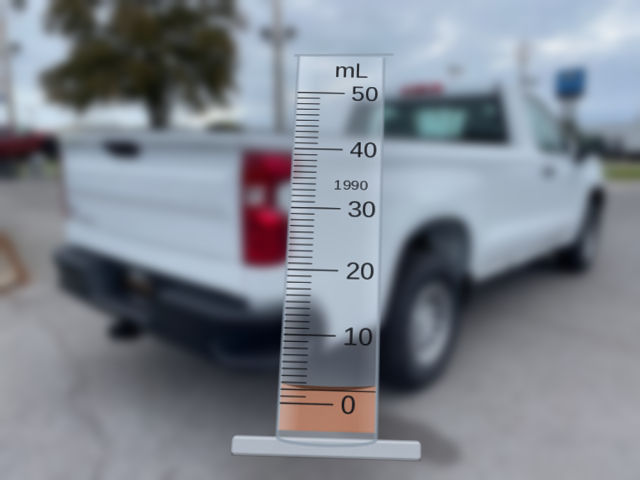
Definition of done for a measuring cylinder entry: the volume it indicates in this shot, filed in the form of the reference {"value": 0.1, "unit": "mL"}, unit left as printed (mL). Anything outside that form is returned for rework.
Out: {"value": 2, "unit": "mL"}
